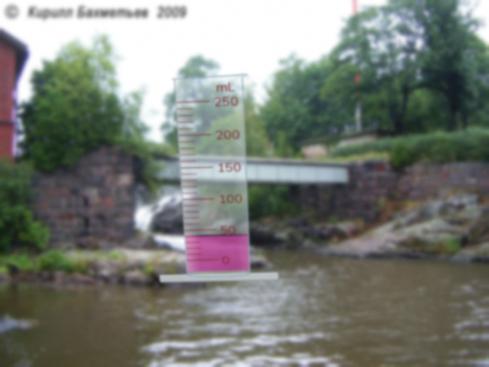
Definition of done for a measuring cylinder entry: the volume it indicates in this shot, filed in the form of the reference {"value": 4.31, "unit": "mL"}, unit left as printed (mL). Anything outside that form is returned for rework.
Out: {"value": 40, "unit": "mL"}
